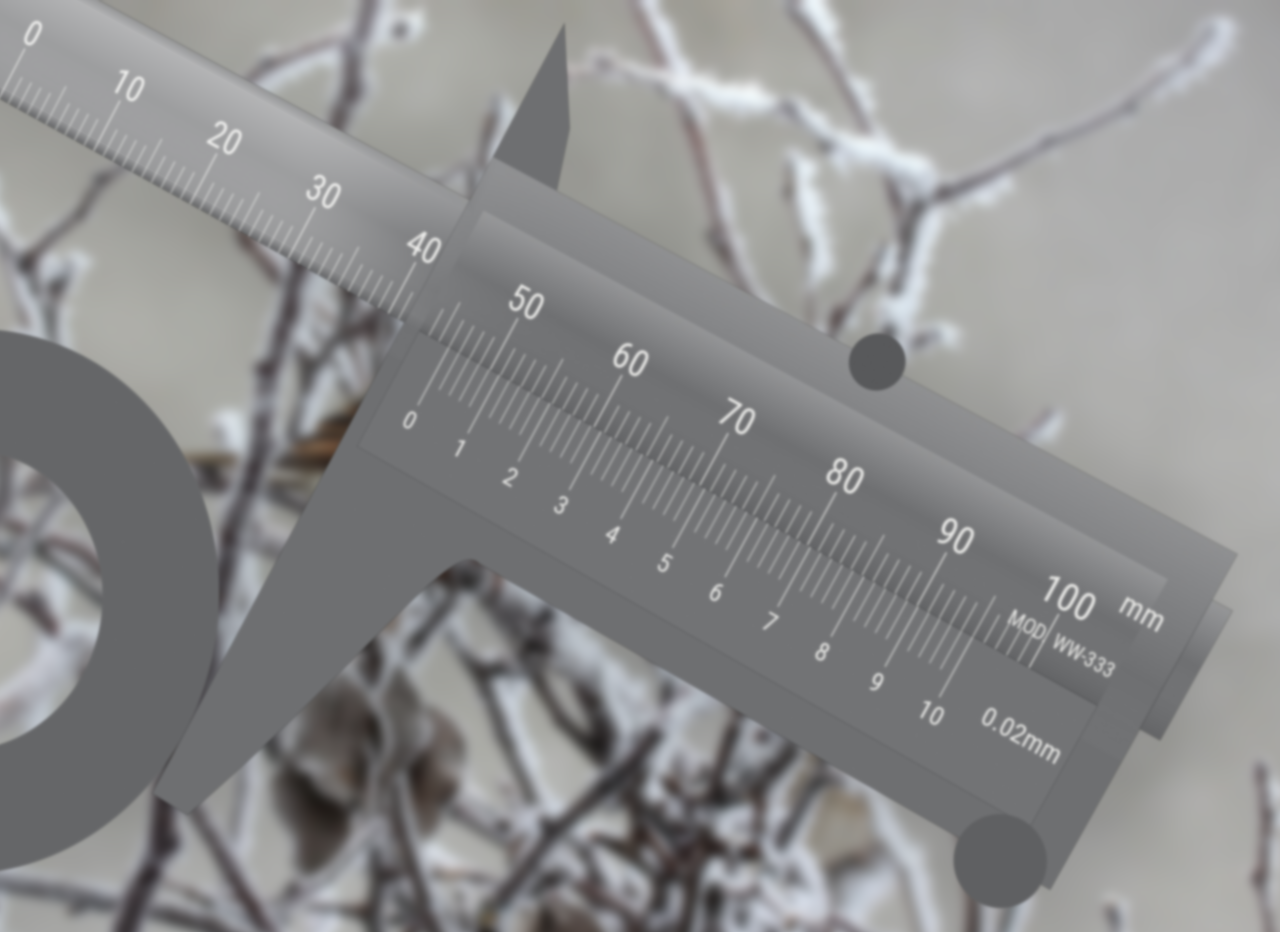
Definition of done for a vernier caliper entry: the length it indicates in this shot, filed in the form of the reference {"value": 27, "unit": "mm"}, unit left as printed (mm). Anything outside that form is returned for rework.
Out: {"value": 46.0, "unit": "mm"}
